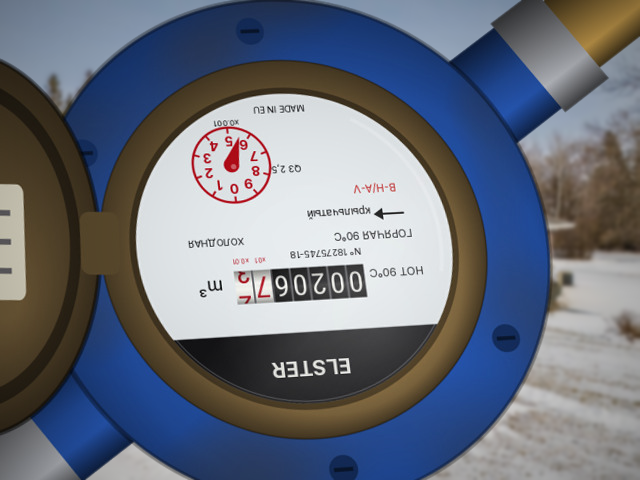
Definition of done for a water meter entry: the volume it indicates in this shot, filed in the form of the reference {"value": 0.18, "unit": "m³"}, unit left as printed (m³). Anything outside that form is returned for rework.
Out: {"value": 206.725, "unit": "m³"}
